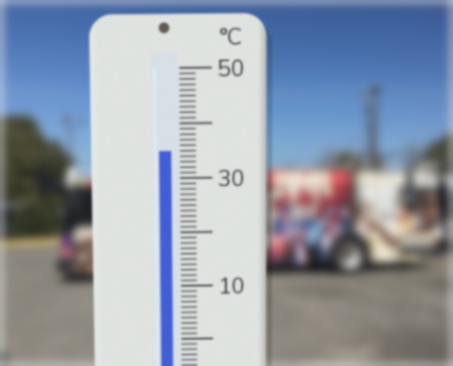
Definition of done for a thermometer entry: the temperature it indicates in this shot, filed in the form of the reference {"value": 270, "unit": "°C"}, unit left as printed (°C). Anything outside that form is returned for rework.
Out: {"value": 35, "unit": "°C"}
